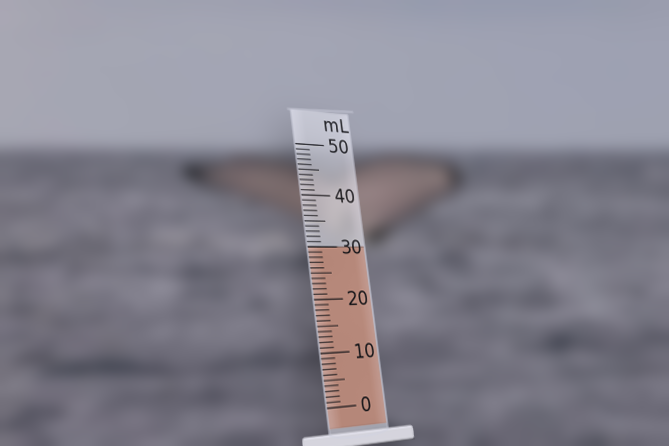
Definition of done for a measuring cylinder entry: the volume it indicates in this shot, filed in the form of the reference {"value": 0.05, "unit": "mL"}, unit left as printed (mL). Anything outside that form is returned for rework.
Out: {"value": 30, "unit": "mL"}
